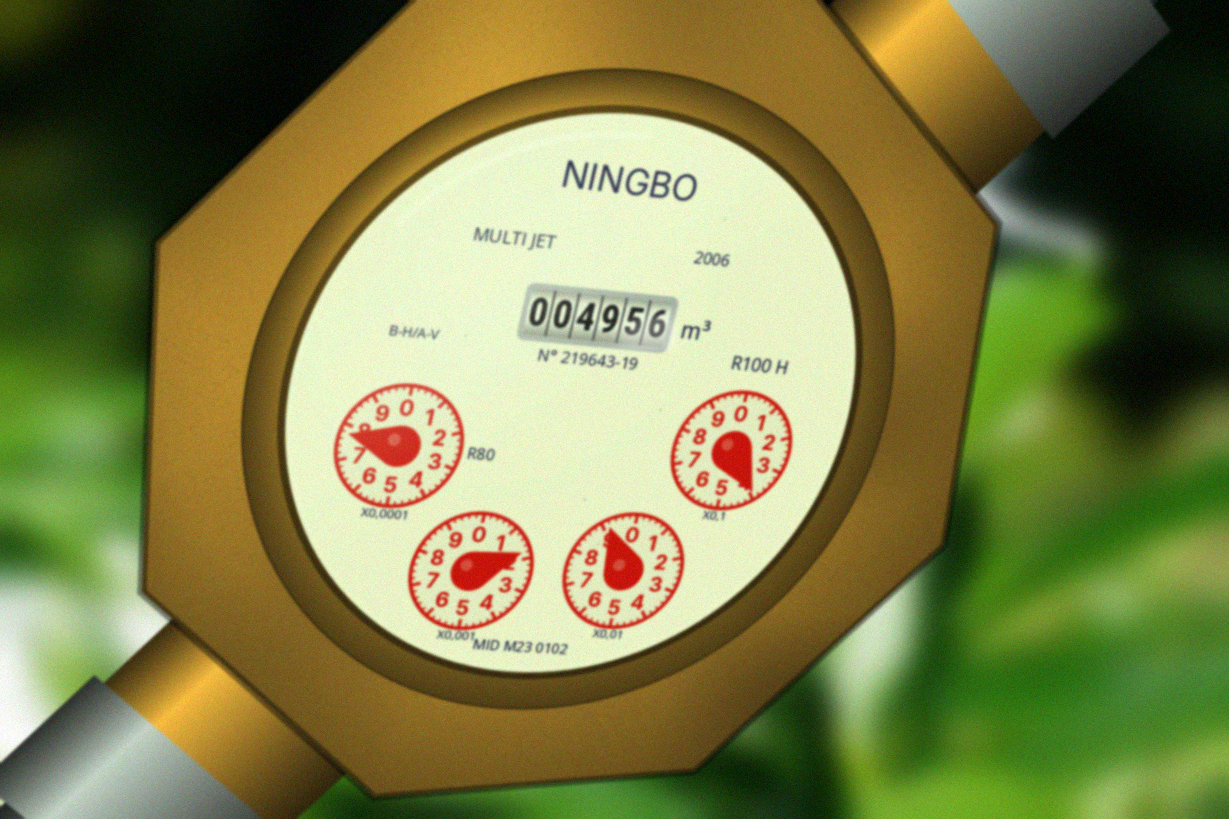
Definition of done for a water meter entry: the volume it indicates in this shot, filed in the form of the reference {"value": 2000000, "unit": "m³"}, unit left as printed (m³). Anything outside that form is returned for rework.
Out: {"value": 4956.3917, "unit": "m³"}
